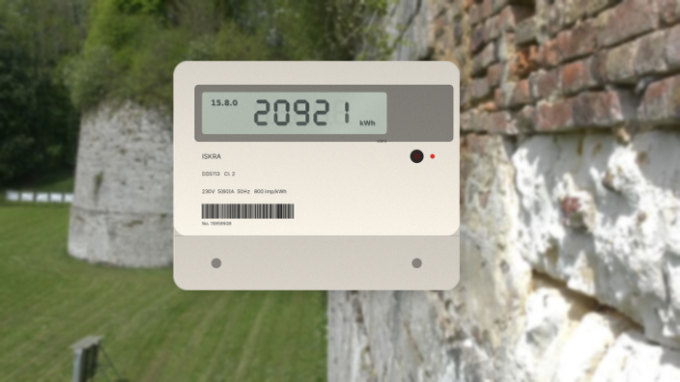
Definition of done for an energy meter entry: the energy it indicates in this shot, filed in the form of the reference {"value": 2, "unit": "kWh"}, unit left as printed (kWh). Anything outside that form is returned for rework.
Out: {"value": 20921, "unit": "kWh"}
